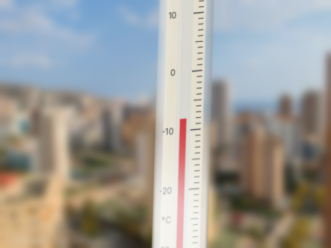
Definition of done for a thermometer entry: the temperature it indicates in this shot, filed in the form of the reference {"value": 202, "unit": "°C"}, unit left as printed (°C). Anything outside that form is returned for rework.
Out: {"value": -8, "unit": "°C"}
